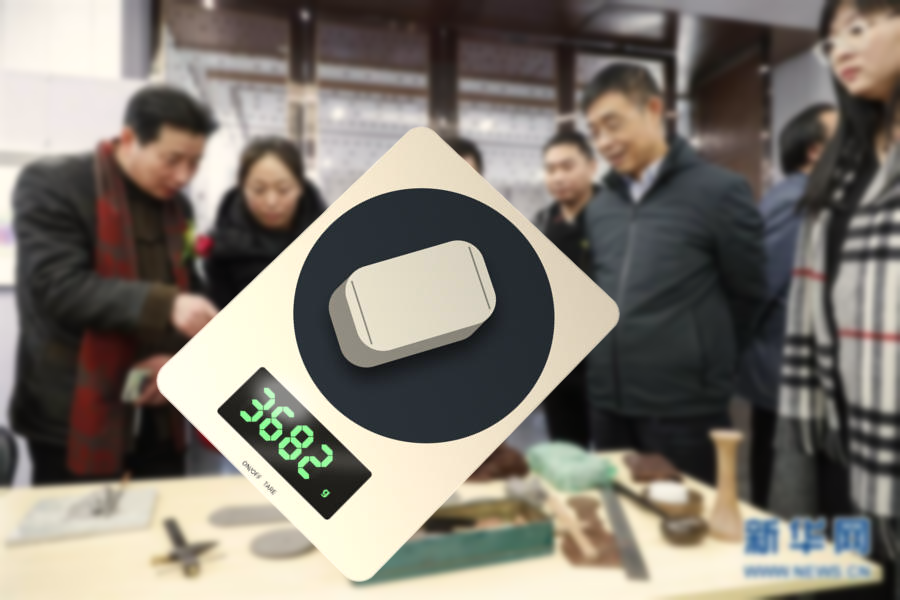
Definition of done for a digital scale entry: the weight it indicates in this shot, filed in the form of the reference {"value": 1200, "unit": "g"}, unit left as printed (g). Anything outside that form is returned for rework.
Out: {"value": 3682, "unit": "g"}
